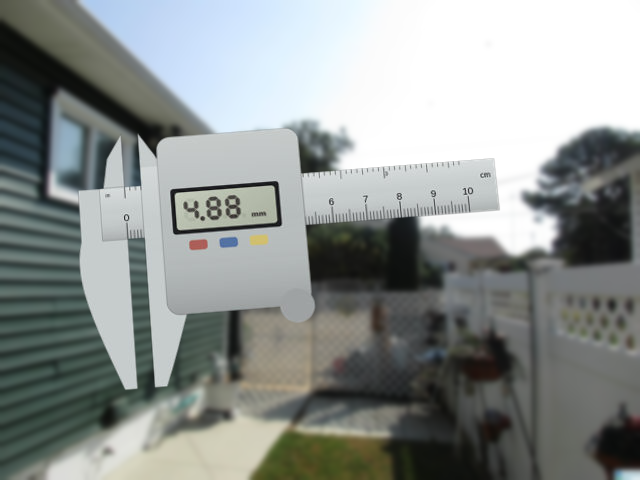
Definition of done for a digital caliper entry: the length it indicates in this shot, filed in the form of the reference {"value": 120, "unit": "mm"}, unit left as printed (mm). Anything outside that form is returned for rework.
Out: {"value": 4.88, "unit": "mm"}
